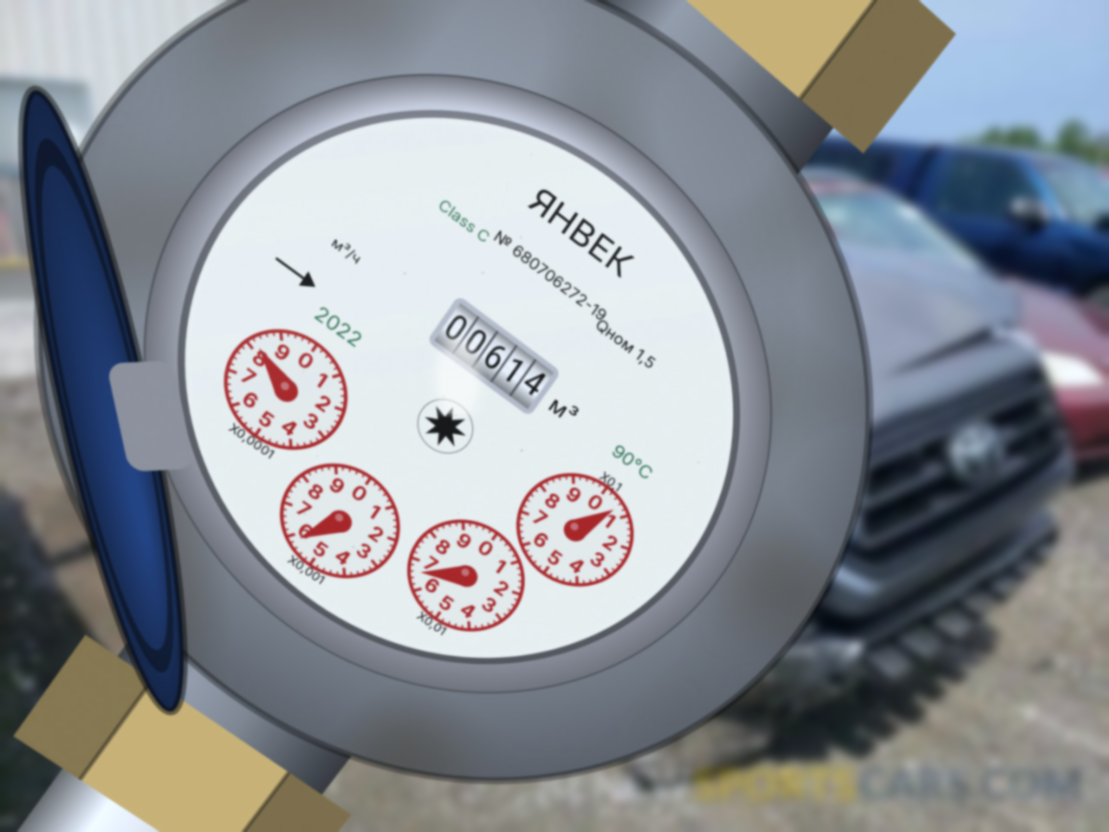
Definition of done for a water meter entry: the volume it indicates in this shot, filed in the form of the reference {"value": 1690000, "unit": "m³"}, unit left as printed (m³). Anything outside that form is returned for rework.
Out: {"value": 614.0658, "unit": "m³"}
